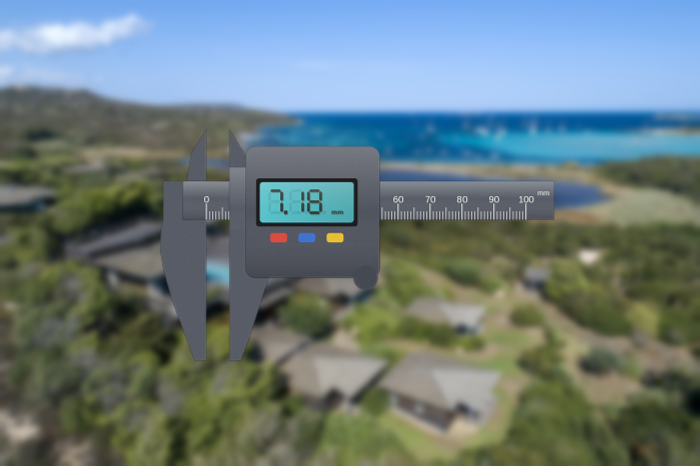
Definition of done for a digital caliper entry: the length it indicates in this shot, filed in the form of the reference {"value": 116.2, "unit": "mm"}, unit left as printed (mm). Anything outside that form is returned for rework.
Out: {"value": 7.18, "unit": "mm"}
